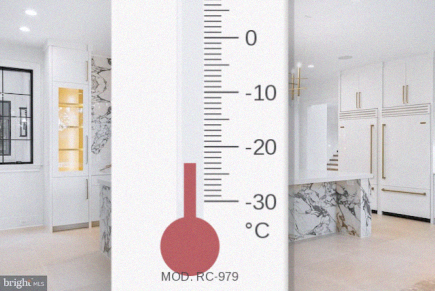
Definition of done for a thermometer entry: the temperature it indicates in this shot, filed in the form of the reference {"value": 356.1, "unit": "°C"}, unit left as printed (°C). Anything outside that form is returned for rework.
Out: {"value": -23, "unit": "°C"}
